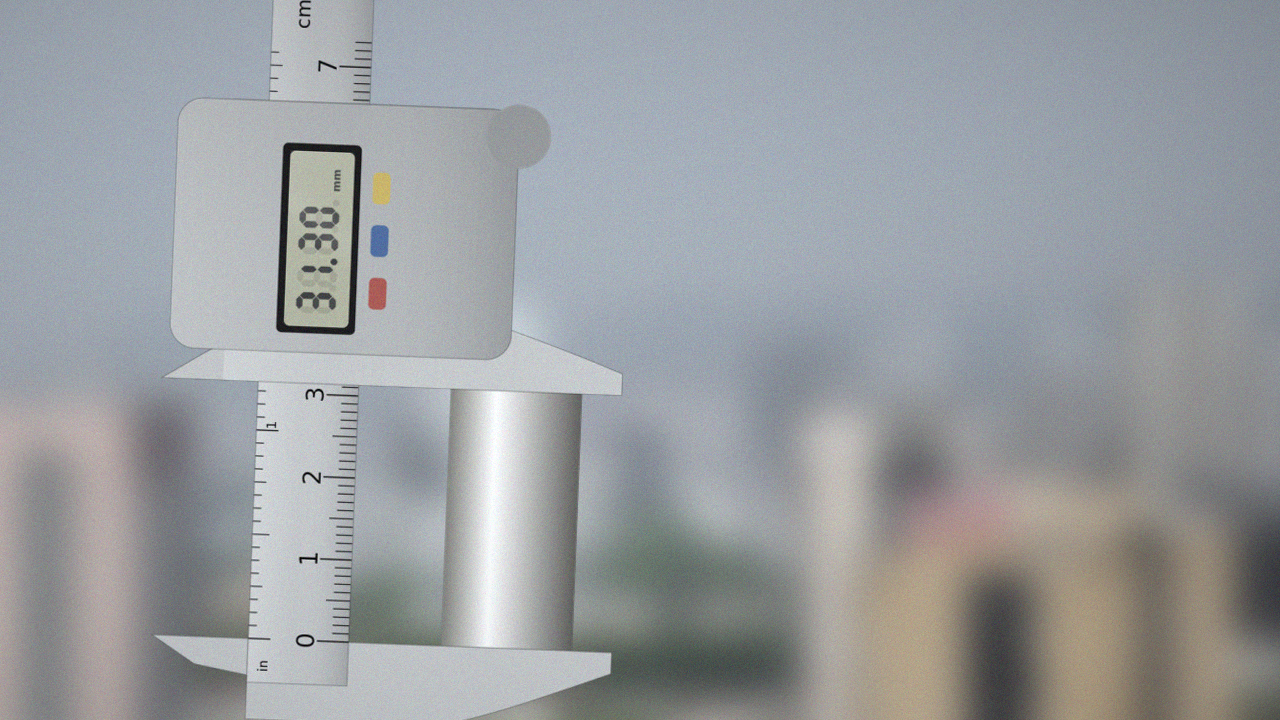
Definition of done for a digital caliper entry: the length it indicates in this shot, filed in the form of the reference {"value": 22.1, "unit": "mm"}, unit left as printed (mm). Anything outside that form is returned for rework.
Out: {"value": 31.30, "unit": "mm"}
